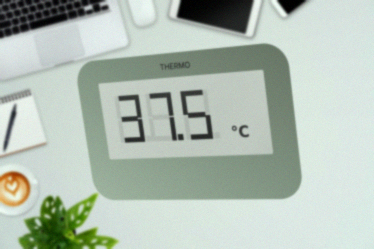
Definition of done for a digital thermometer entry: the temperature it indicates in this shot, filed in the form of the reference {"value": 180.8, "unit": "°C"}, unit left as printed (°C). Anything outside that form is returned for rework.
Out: {"value": 37.5, "unit": "°C"}
